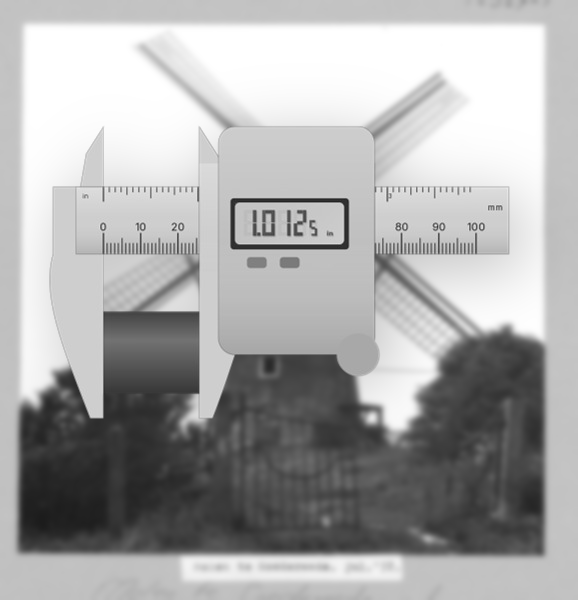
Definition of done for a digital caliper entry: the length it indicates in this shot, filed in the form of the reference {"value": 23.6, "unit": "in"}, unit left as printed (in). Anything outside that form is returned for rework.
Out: {"value": 1.0125, "unit": "in"}
